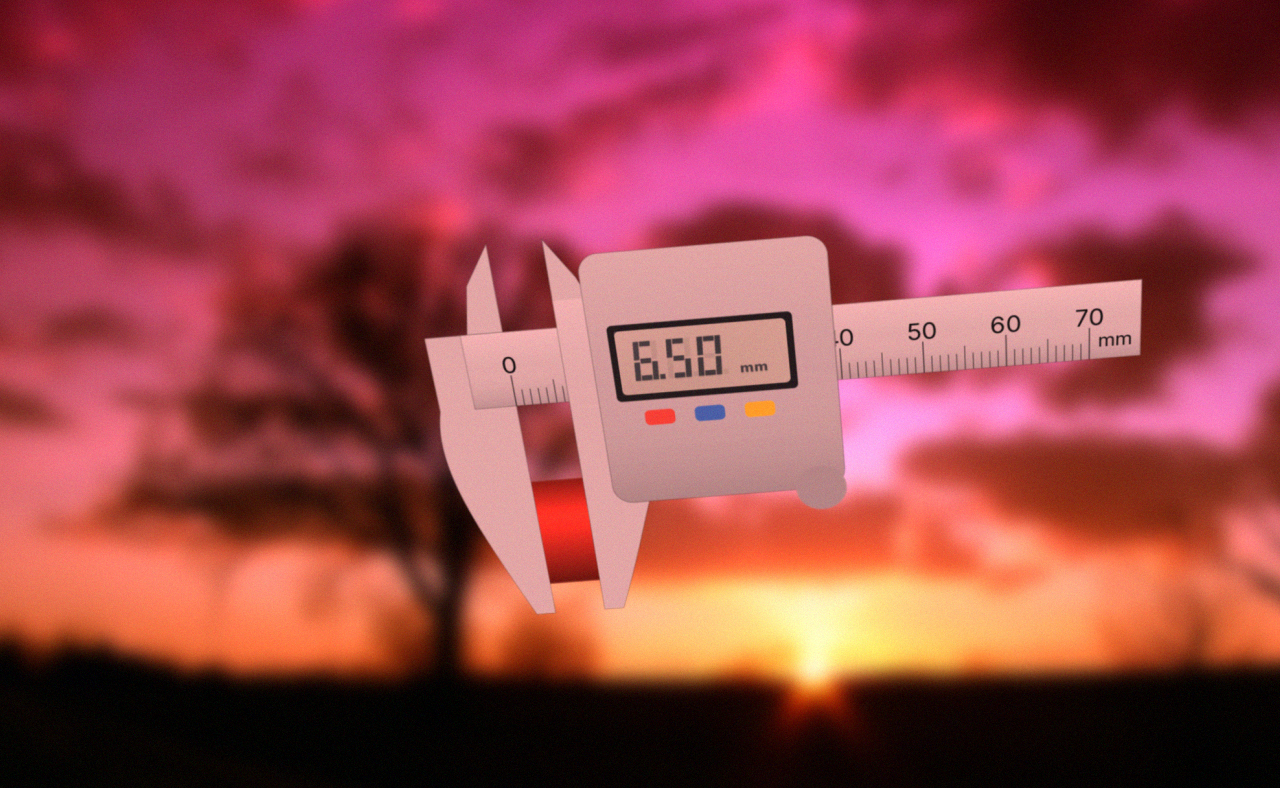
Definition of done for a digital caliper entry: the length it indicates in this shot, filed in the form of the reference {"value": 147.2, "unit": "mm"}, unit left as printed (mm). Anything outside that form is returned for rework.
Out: {"value": 6.50, "unit": "mm"}
